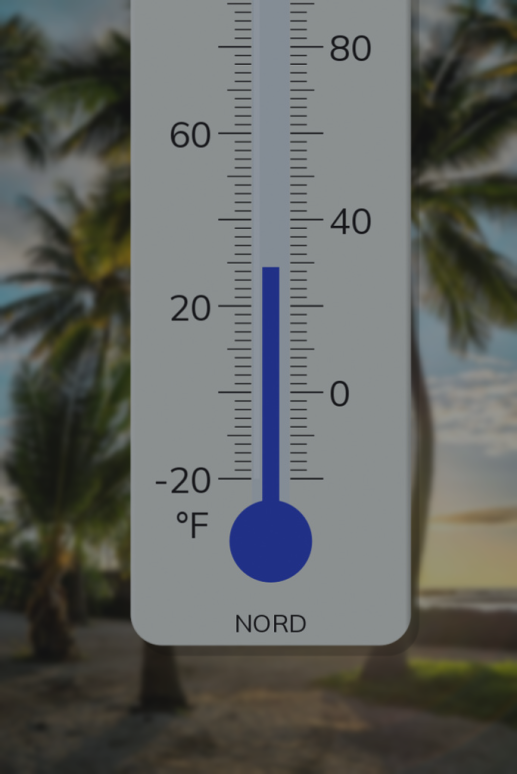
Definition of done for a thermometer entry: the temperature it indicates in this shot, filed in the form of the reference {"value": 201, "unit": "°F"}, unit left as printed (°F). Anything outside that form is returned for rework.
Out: {"value": 29, "unit": "°F"}
